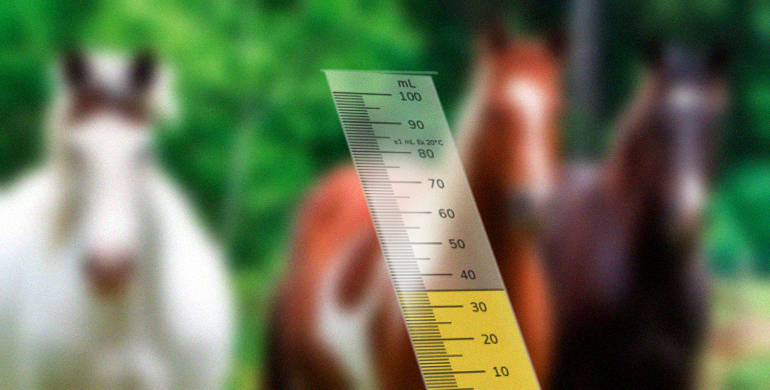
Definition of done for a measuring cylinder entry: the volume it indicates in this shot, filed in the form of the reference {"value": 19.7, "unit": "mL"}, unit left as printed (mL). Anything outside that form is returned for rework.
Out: {"value": 35, "unit": "mL"}
